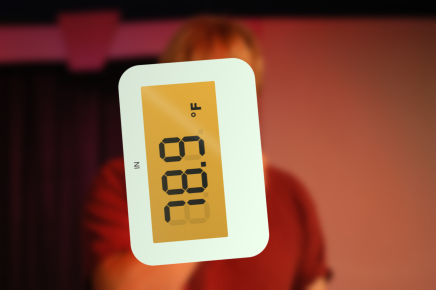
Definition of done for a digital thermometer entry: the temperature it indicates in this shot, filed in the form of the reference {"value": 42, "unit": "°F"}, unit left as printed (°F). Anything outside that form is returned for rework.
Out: {"value": 78.9, "unit": "°F"}
